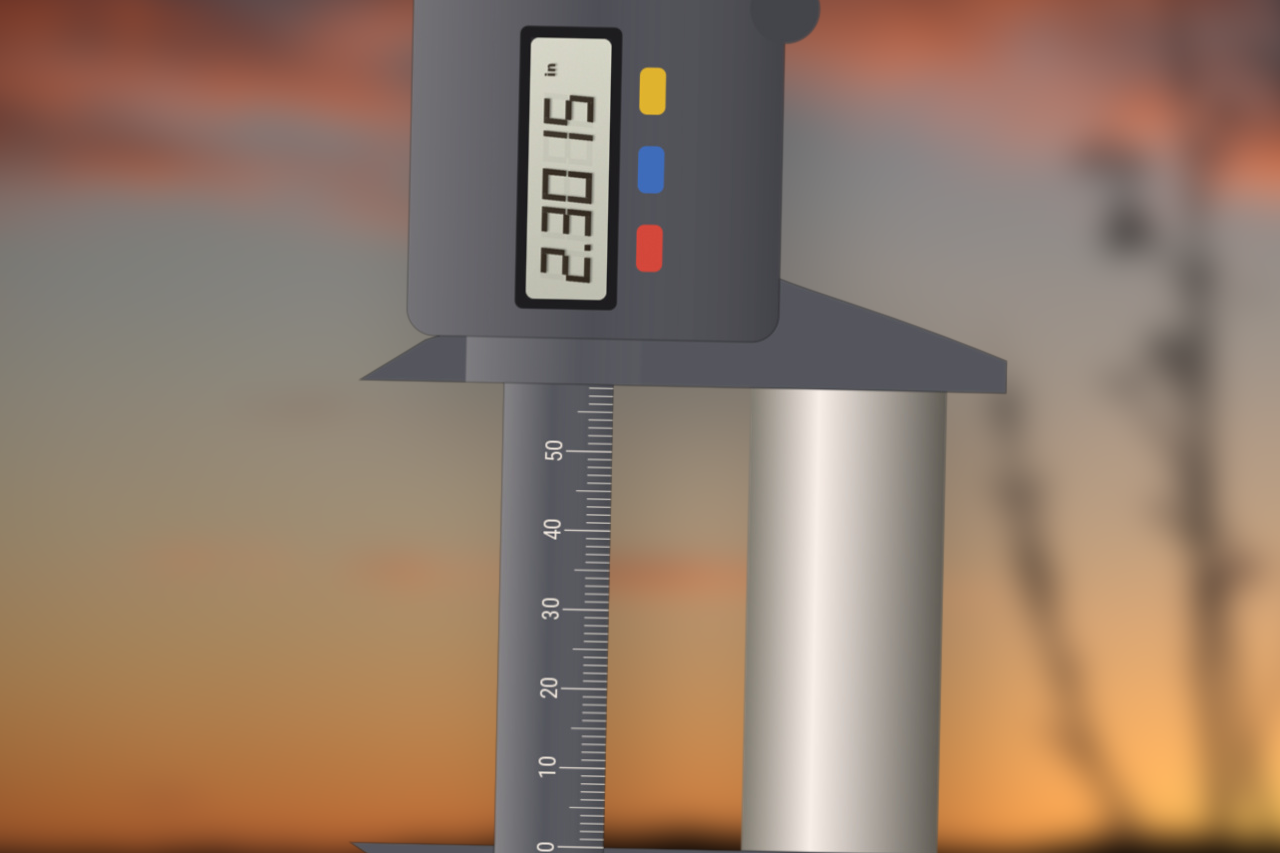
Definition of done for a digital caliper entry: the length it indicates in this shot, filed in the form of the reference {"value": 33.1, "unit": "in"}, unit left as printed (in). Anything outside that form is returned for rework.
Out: {"value": 2.3015, "unit": "in"}
